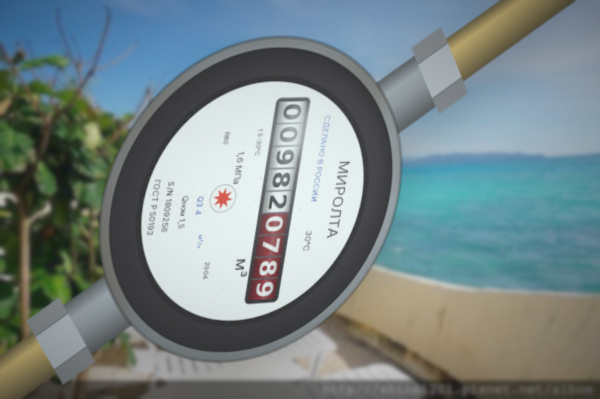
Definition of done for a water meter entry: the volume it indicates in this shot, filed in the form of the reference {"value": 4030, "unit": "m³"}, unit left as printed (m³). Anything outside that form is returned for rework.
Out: {"value": 982.0789, "unit": "m³"}
